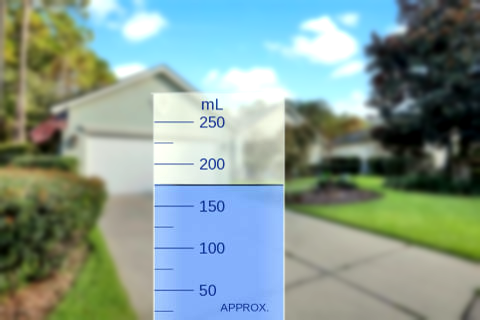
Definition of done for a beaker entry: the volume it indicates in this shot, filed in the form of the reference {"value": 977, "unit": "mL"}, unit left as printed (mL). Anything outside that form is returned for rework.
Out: {"value": 175, "unit": "mL"}
